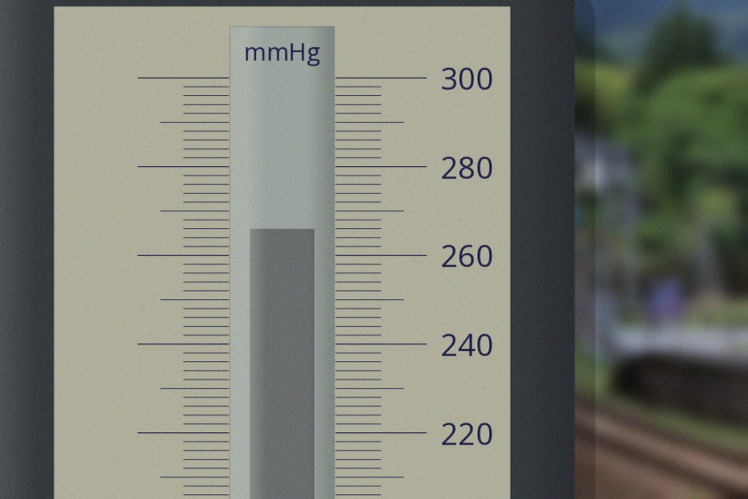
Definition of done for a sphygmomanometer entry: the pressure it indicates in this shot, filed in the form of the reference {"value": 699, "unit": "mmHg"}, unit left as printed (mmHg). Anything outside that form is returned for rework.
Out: {"value": 266, "unit": "mmHg"}
